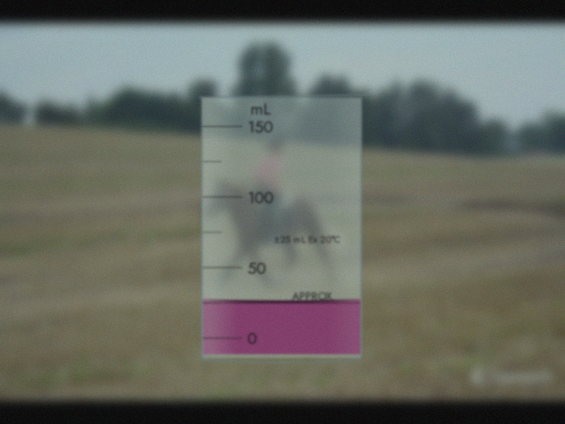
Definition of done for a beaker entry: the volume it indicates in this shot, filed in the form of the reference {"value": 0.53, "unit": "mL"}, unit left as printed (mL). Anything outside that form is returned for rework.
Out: {"value": 25, "unit": "mL"}
